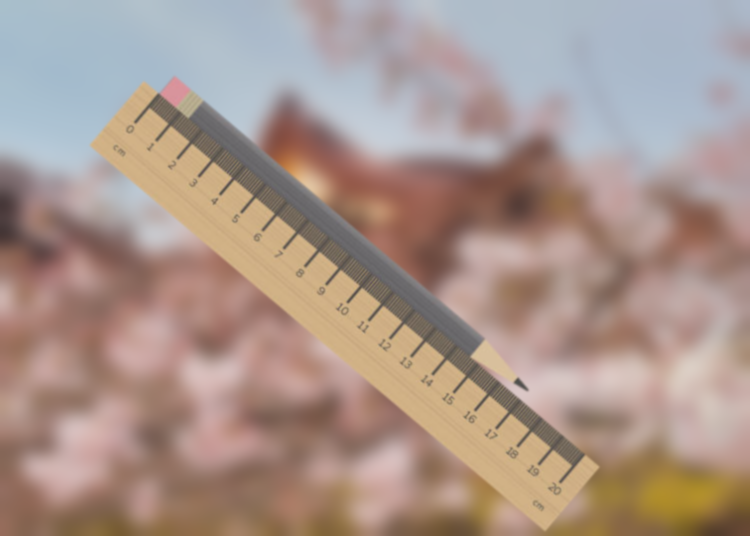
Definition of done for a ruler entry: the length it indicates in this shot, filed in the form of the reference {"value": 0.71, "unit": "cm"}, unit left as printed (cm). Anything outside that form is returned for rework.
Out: {"value": 17, "unit": "cm"}
